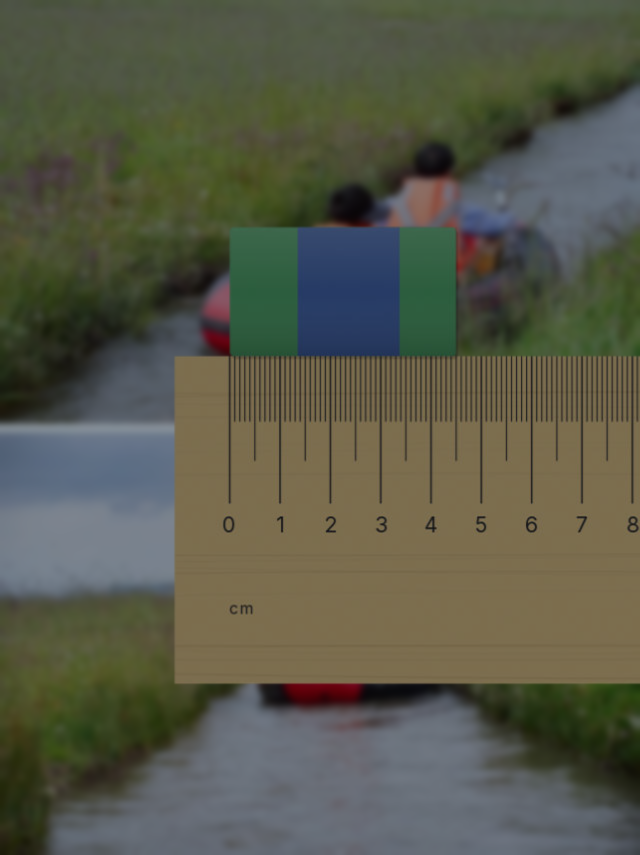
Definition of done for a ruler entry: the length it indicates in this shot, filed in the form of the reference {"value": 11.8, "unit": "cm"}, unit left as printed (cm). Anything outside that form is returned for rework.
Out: {"value": 4.5, "unit": "cm"}
